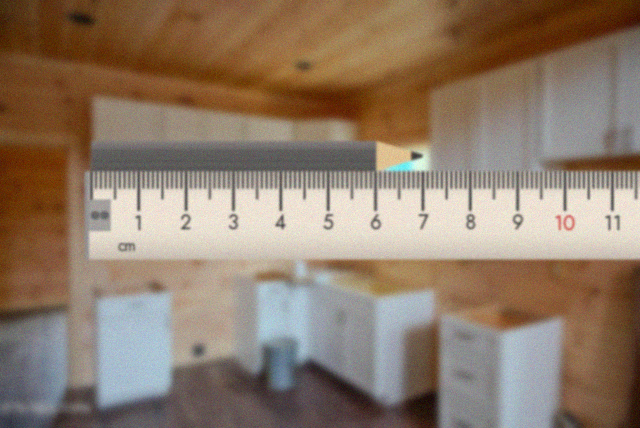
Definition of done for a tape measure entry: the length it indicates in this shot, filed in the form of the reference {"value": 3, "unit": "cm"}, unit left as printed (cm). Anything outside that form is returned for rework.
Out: {"value": 7, "unit": "cm"}
